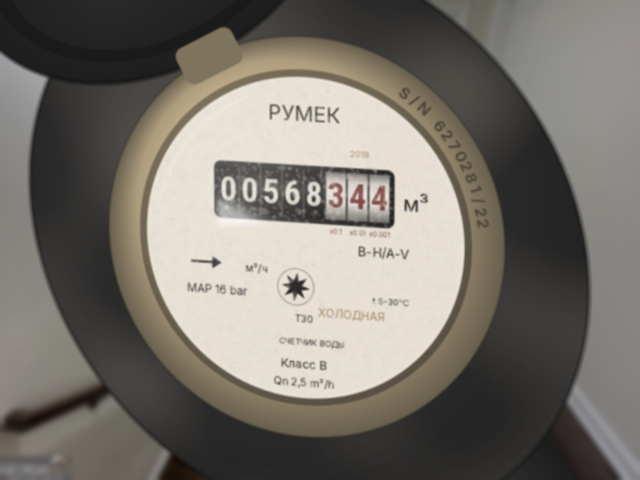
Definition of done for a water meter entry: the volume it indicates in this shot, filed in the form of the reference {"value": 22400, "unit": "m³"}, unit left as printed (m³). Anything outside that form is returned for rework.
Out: {"value": 568.344, "unit": "m³"}
